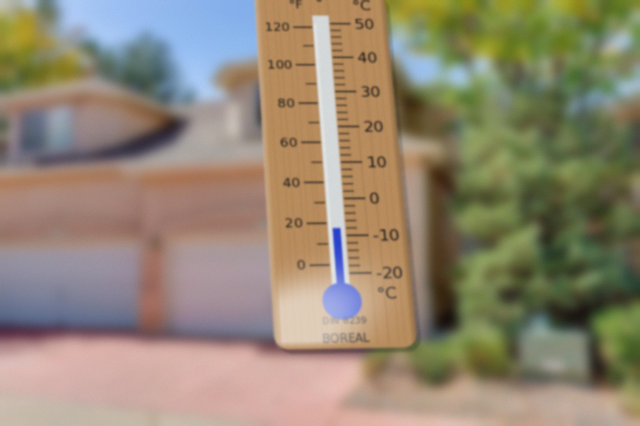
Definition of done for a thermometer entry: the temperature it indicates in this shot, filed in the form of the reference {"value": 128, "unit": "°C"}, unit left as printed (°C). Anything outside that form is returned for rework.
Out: {"value": -8, "unit": "°C"}
